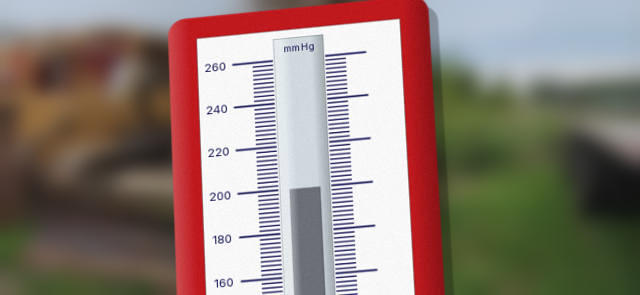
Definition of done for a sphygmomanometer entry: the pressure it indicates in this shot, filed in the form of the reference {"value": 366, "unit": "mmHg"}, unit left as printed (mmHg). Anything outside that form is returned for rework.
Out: {"value": 200, "unit": "mmHg"}
